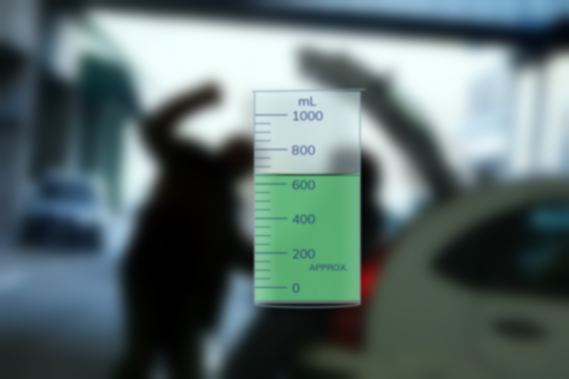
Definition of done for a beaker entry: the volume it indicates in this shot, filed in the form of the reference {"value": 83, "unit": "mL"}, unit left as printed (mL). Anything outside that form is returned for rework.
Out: {"value": 650, "unit": "mL"}
